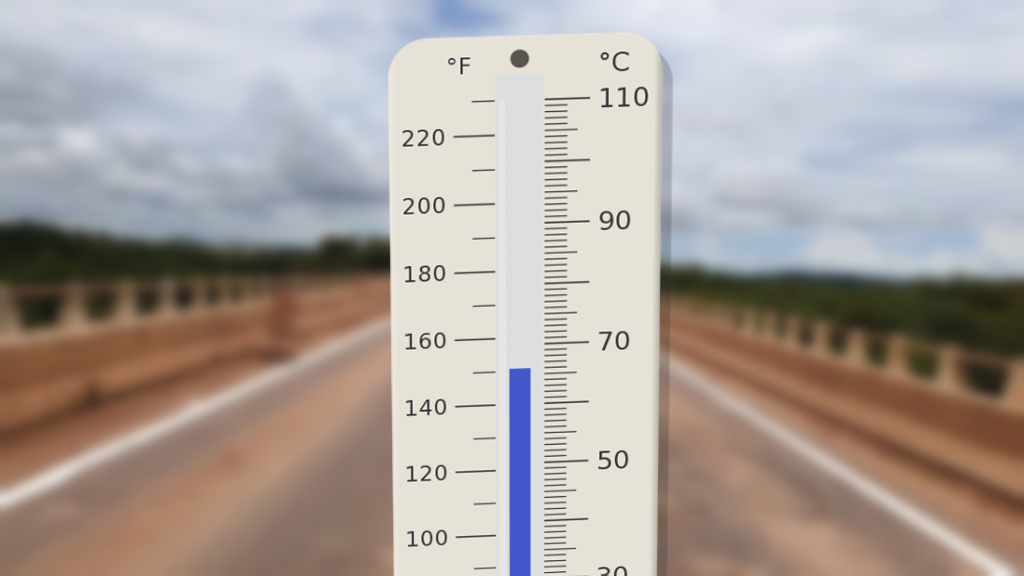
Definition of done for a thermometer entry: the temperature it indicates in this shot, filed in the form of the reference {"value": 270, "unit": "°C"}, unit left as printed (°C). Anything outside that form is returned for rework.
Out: {"value": 66, "unit": "°C"}
